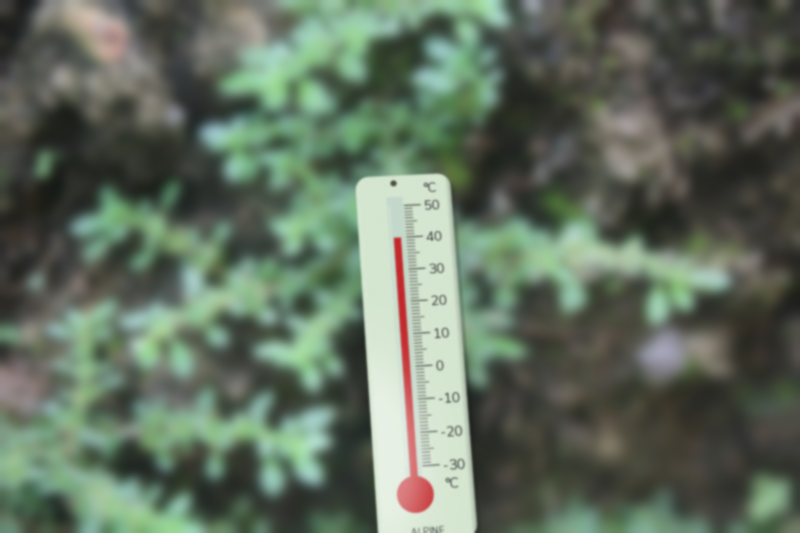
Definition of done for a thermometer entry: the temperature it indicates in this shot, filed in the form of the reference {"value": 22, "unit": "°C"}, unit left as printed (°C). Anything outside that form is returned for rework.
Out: {"value": 40, "unit": "°C"}
